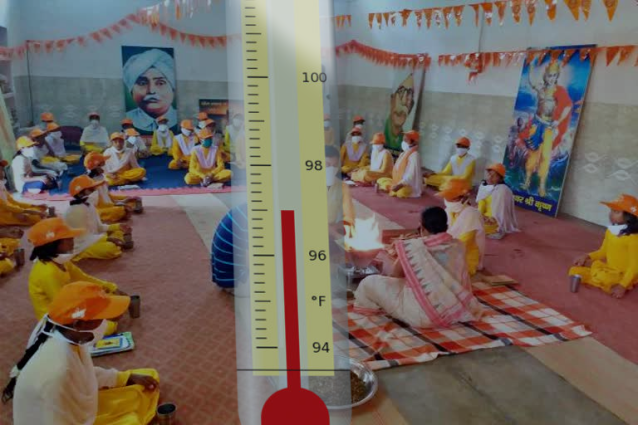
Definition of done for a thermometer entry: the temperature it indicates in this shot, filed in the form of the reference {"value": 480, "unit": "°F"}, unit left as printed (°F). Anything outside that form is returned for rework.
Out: {"value": 97, "unit": "°F"}
